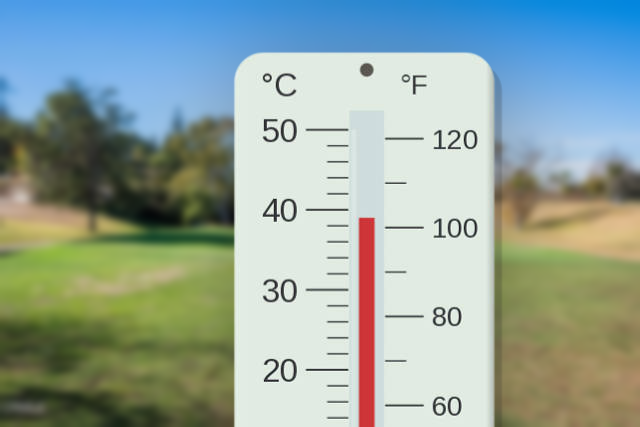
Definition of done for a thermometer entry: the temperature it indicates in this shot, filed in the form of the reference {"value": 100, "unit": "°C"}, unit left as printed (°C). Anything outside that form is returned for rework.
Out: {"value": 39, "unit": "°C"}
